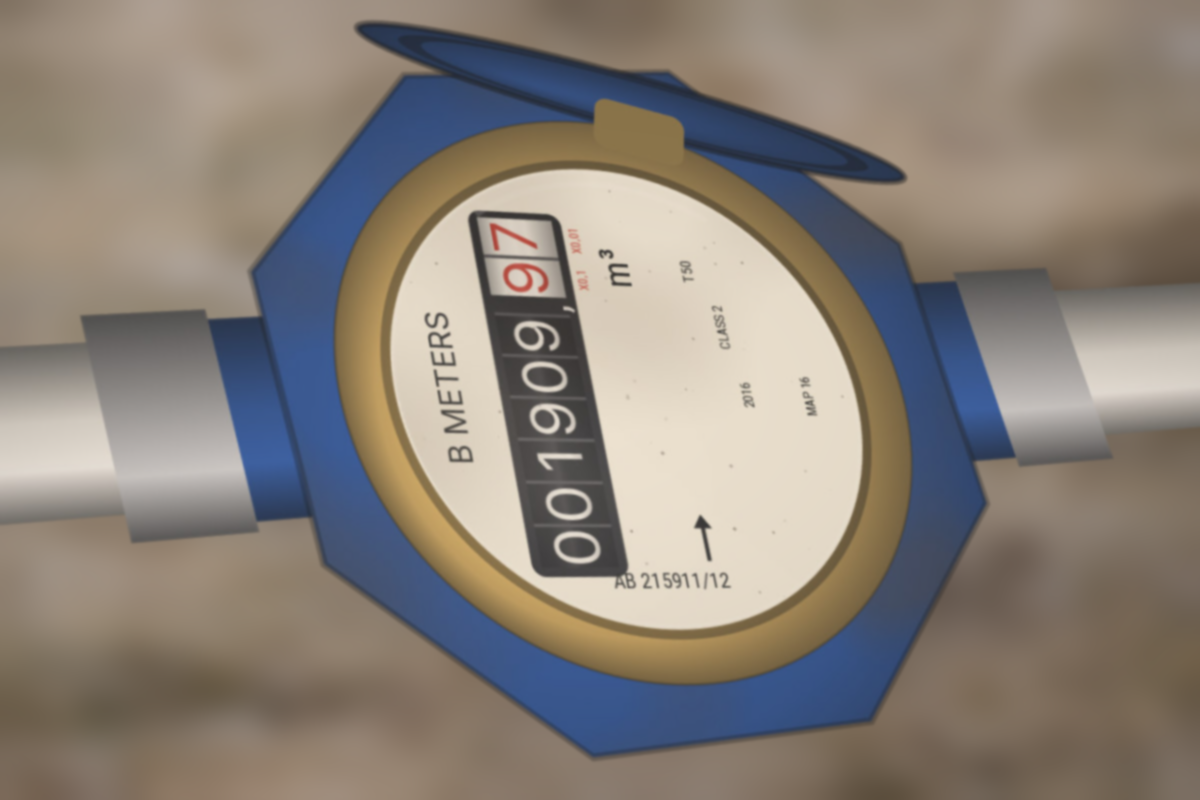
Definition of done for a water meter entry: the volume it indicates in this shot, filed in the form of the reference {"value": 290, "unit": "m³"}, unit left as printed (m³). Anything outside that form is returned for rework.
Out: {"value": 1909.97, "unit": "m³"}
